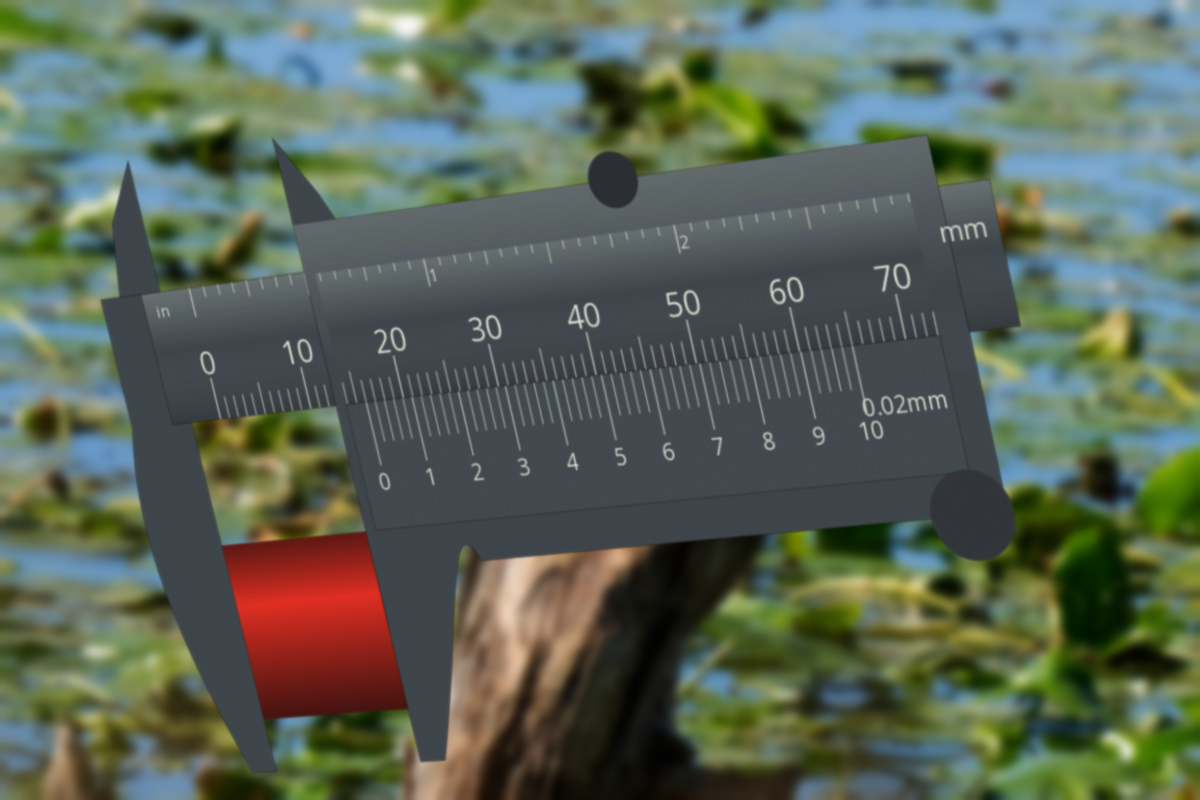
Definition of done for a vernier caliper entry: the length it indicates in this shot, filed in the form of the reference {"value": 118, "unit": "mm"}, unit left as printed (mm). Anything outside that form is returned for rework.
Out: {"value": 16.0, "unit": "mm"}
